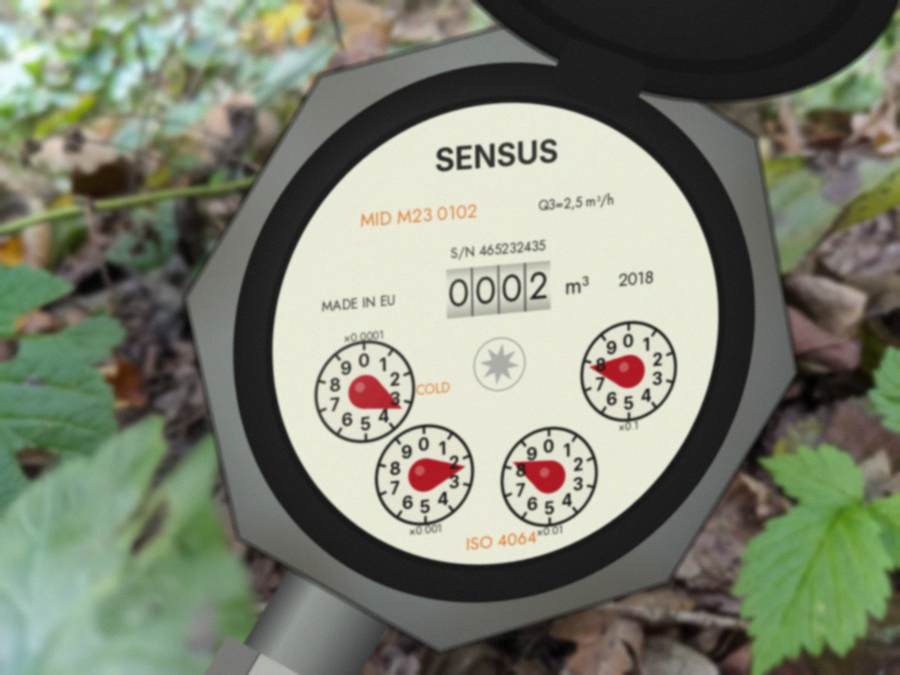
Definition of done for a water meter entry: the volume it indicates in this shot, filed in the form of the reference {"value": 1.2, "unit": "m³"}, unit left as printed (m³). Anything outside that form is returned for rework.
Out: {"value": 2.7823, "unit": "m³"}
